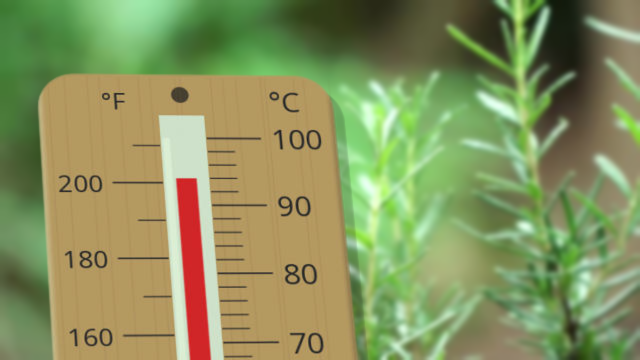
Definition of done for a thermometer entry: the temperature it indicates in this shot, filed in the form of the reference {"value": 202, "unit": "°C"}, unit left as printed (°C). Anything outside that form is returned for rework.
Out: {"value": 94, "unit": "°C"}
